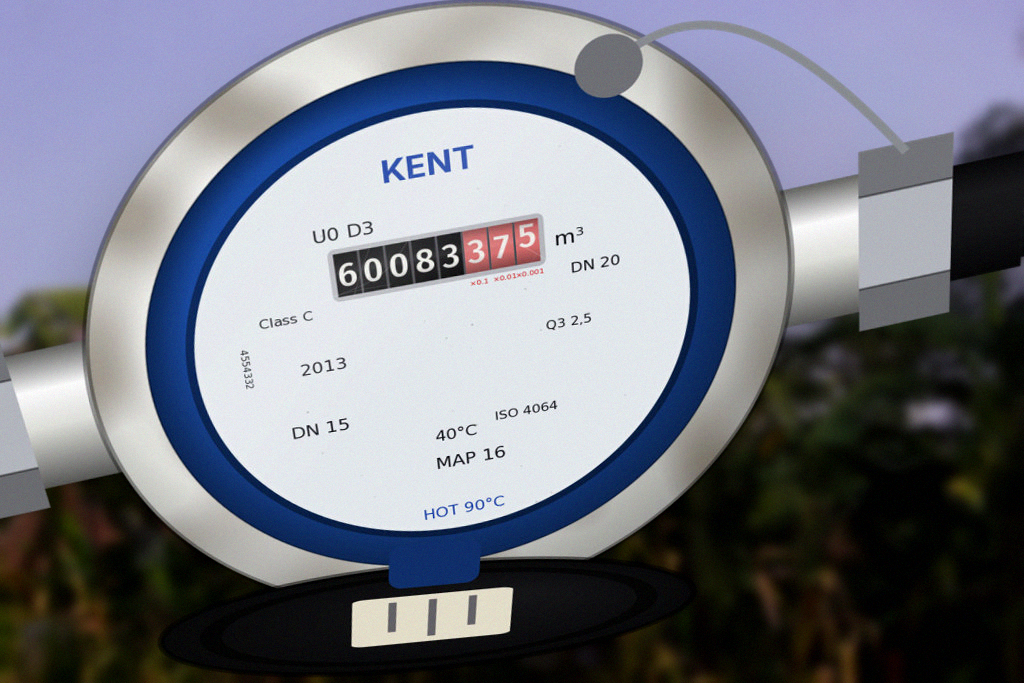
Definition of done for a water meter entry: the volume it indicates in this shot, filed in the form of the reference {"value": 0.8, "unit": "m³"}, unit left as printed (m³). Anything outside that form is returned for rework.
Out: {"value": 60083.375, "unit": "m³"}
